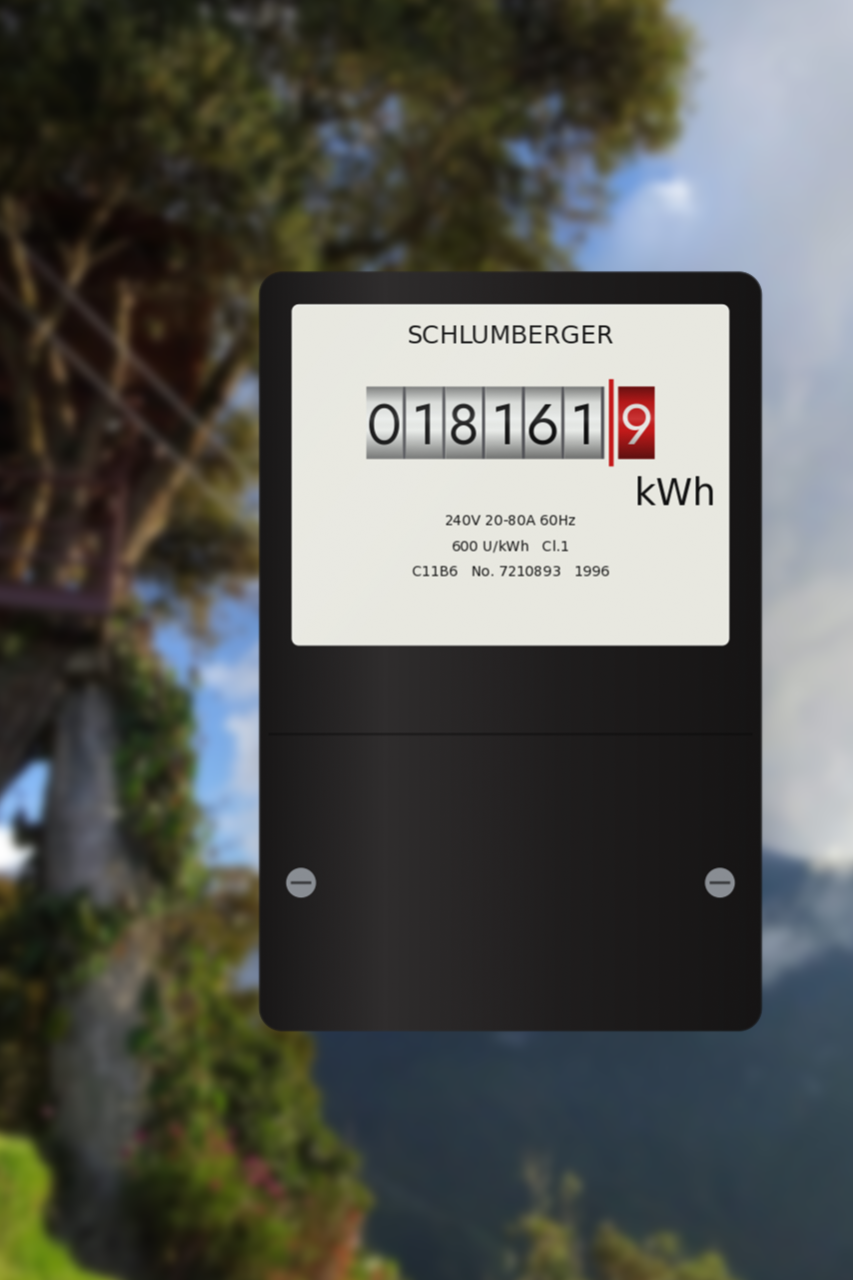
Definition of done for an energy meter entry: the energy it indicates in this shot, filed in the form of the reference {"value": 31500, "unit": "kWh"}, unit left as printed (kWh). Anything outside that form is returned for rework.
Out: {"value": 18161.9, "unit": "kWh"}
